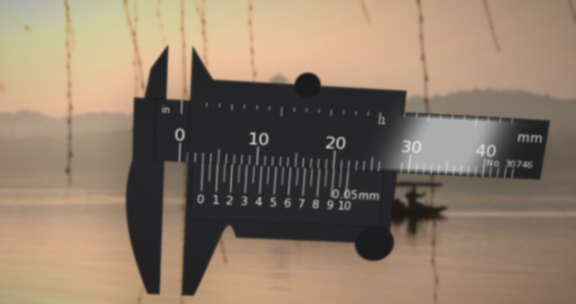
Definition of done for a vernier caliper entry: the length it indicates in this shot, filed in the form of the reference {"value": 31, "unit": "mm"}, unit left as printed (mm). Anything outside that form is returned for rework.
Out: {"value": 3.0, "unit": "mm"}
